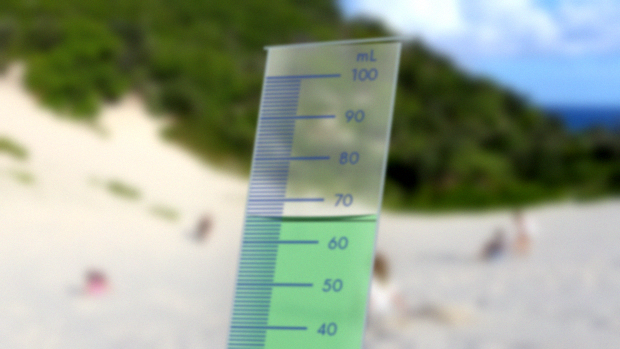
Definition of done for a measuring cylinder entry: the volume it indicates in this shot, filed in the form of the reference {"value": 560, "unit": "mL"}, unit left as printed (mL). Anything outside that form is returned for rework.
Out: {"value": 65, "unit": "mL"}
